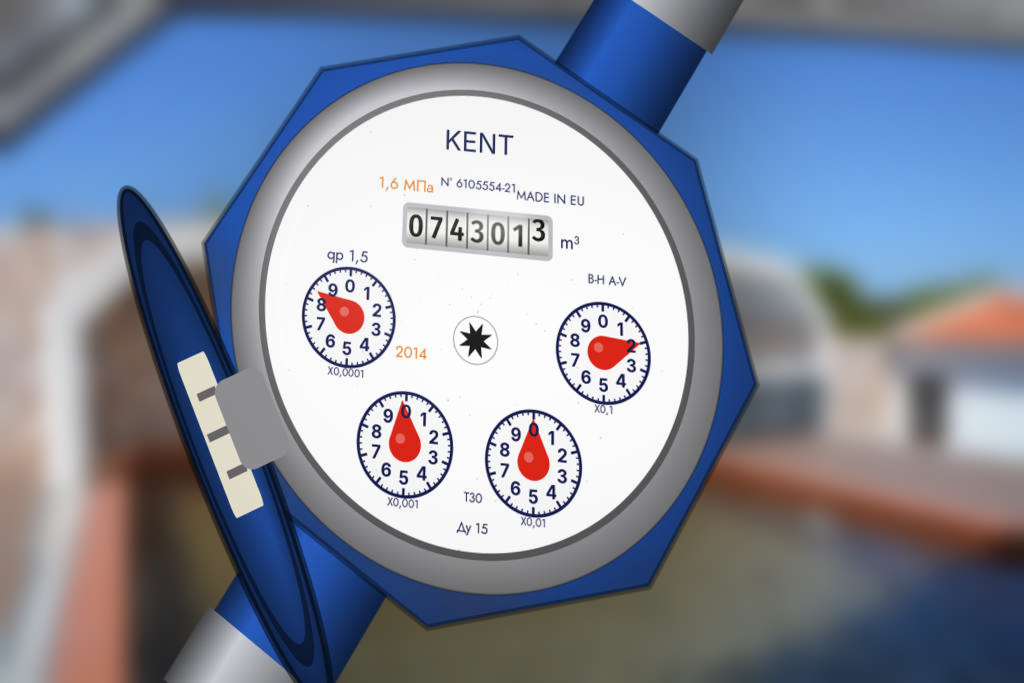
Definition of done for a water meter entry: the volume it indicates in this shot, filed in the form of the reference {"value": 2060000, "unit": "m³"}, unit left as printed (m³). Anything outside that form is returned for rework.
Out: {"value": 743013.1998, "unit": "m³"}
